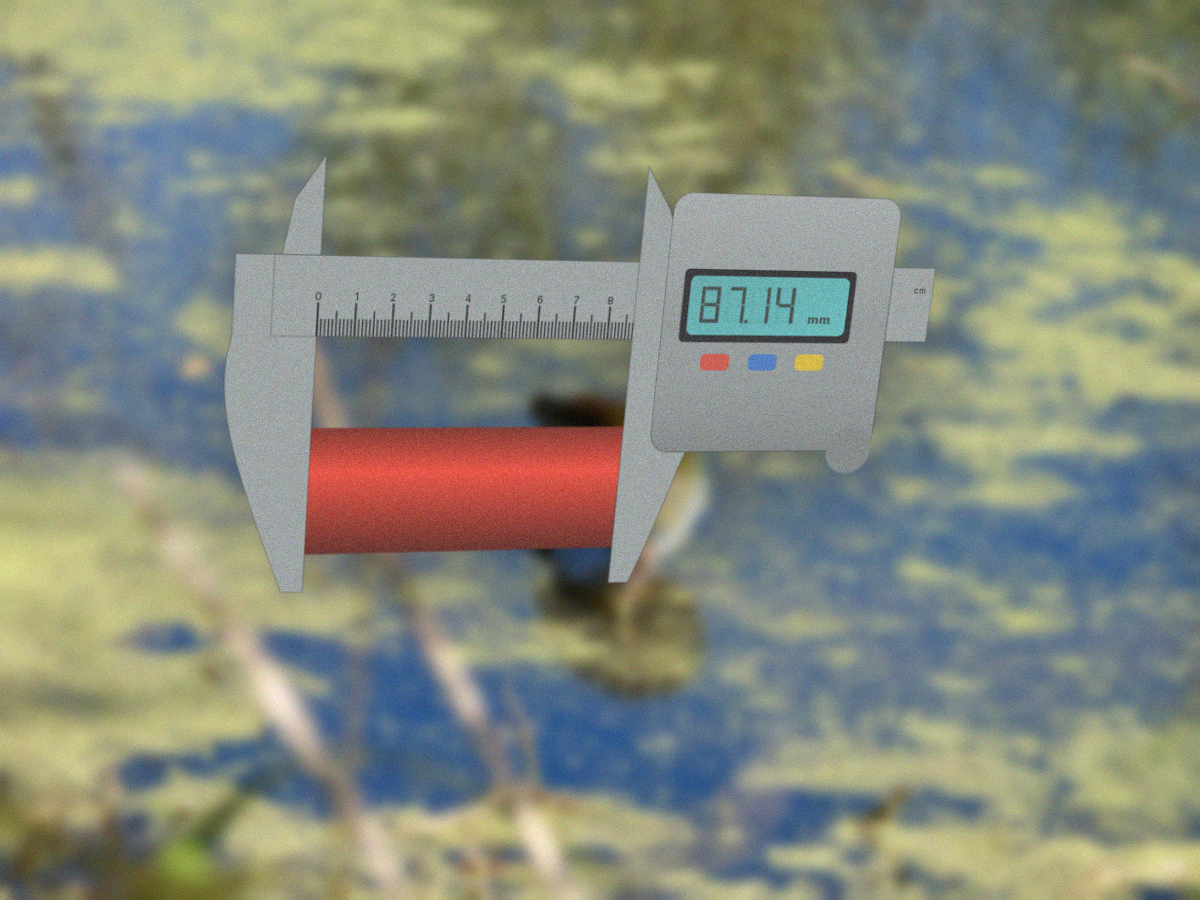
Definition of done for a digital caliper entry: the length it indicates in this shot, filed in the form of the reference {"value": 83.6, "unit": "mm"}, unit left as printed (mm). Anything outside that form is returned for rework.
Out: {"value": 87.14, "unit": "mm"}
